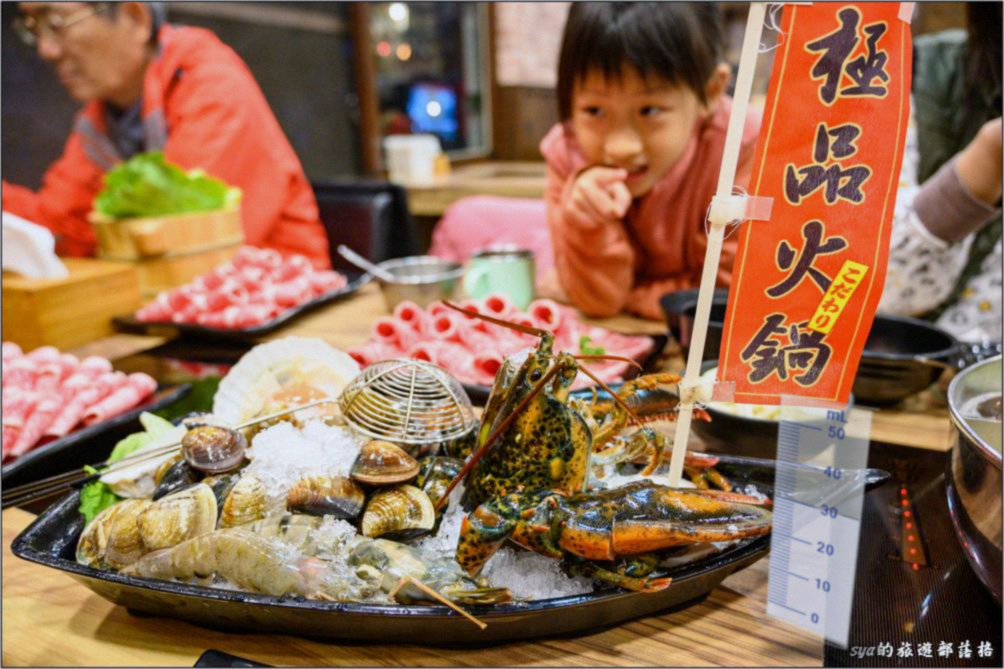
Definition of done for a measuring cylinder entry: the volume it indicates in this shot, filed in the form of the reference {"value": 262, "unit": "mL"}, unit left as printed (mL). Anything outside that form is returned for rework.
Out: {"value": 30, "unit": "mL"}
